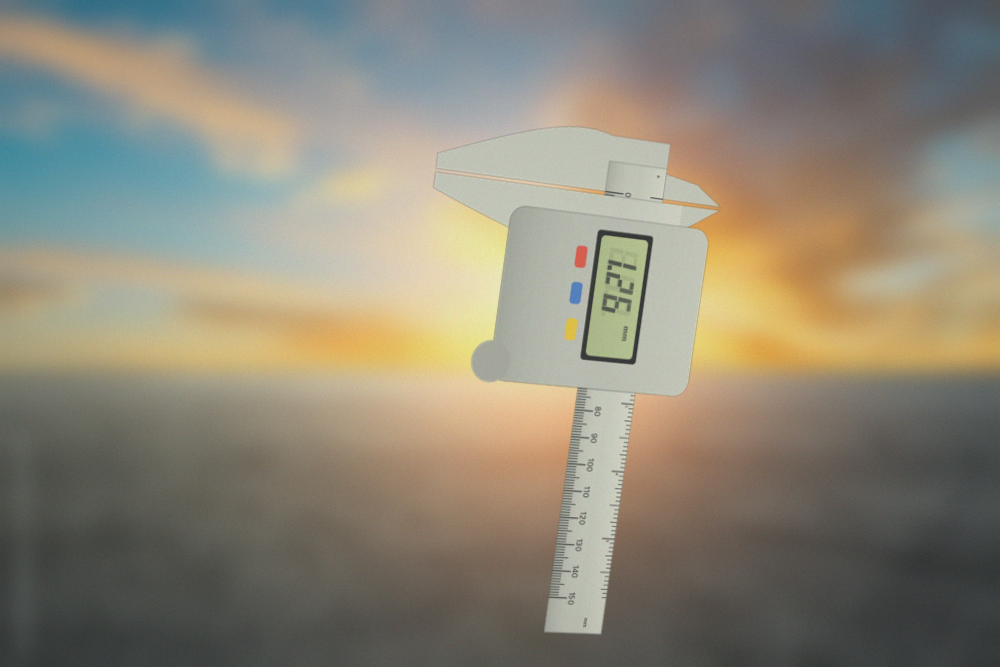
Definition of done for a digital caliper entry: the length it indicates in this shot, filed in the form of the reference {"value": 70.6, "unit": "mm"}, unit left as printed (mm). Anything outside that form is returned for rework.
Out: {"value": 1.26, "unit": "mm"}
